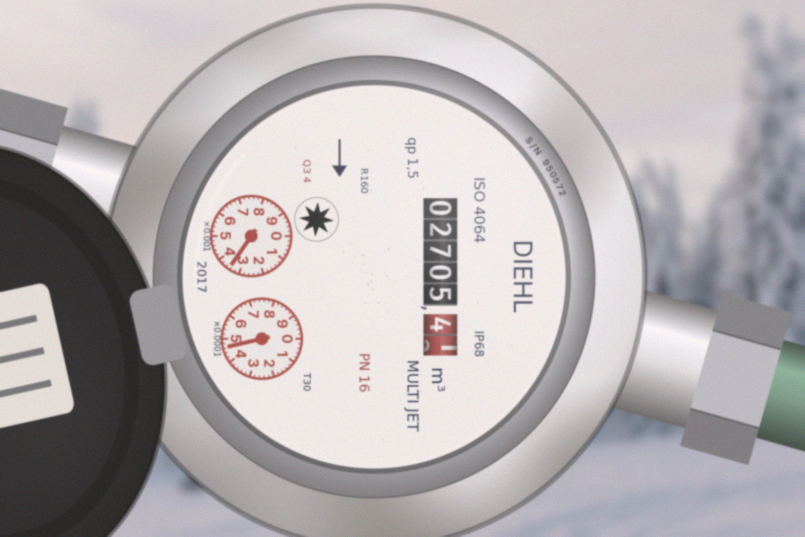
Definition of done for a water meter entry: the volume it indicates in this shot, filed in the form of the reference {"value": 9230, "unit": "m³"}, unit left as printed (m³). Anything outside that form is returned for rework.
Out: {"value": 2705.4134, "unit": "m³"}
